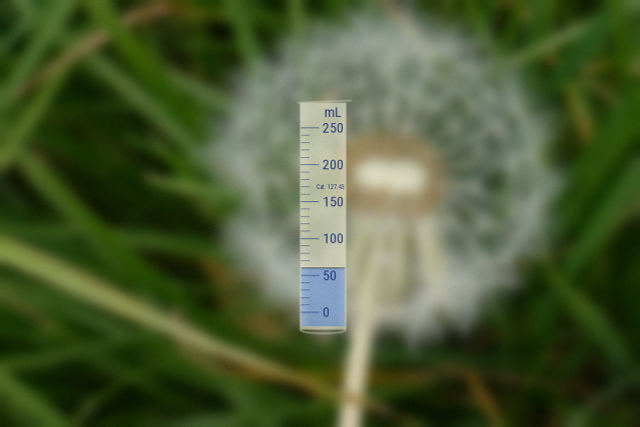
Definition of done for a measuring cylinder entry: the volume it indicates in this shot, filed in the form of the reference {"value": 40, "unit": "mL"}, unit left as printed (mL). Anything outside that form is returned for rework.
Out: {"value": 60, "unit": "mL"}
